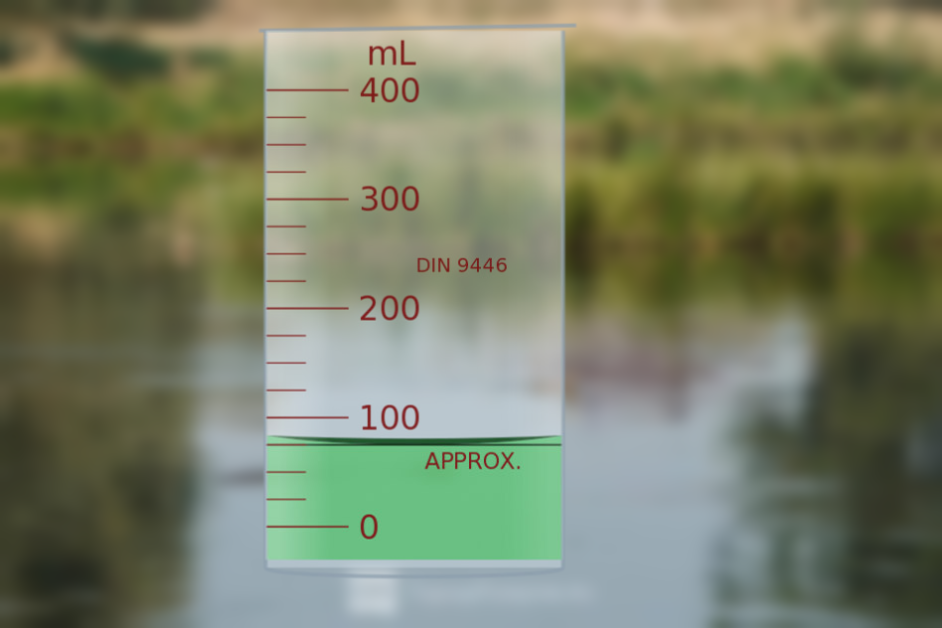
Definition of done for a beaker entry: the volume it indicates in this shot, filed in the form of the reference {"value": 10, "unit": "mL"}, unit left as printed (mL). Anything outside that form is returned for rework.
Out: {"value": 75, "unit": "mL"}
